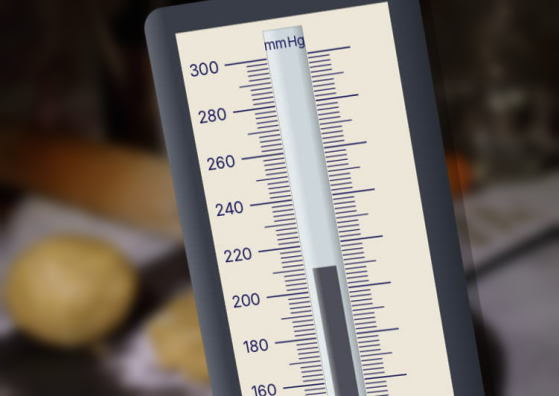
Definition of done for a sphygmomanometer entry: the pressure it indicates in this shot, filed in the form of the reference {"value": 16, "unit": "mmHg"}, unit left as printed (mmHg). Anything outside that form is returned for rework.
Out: {"value": 210, "unit": "mmHg"}
